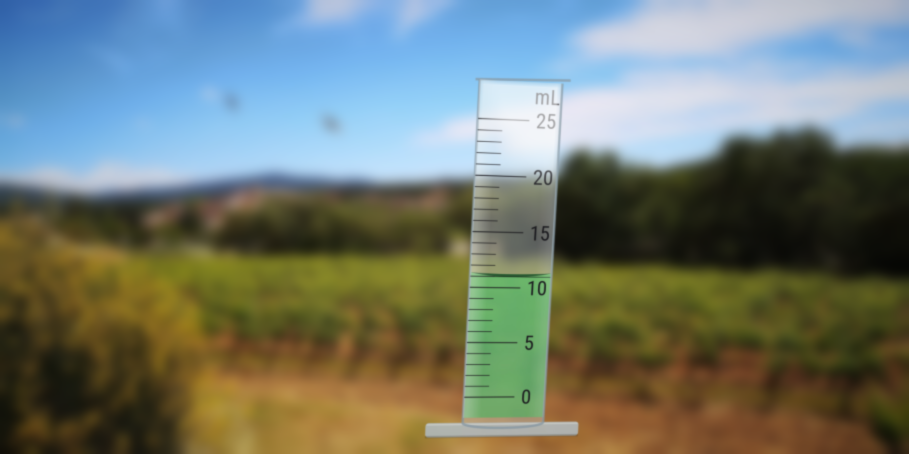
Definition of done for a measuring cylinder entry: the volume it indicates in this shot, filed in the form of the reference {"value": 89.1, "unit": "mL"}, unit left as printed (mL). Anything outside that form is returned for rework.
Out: {"value": 11, "unit": "mL"}
